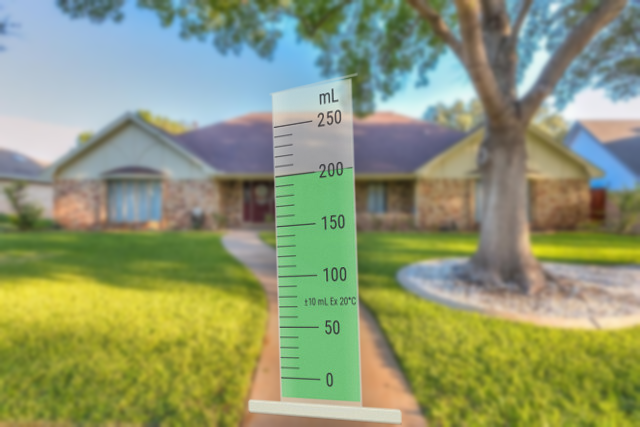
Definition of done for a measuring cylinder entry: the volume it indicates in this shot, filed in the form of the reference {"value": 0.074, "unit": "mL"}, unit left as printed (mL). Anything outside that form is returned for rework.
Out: {"value": 200, "unit": "mL"}
